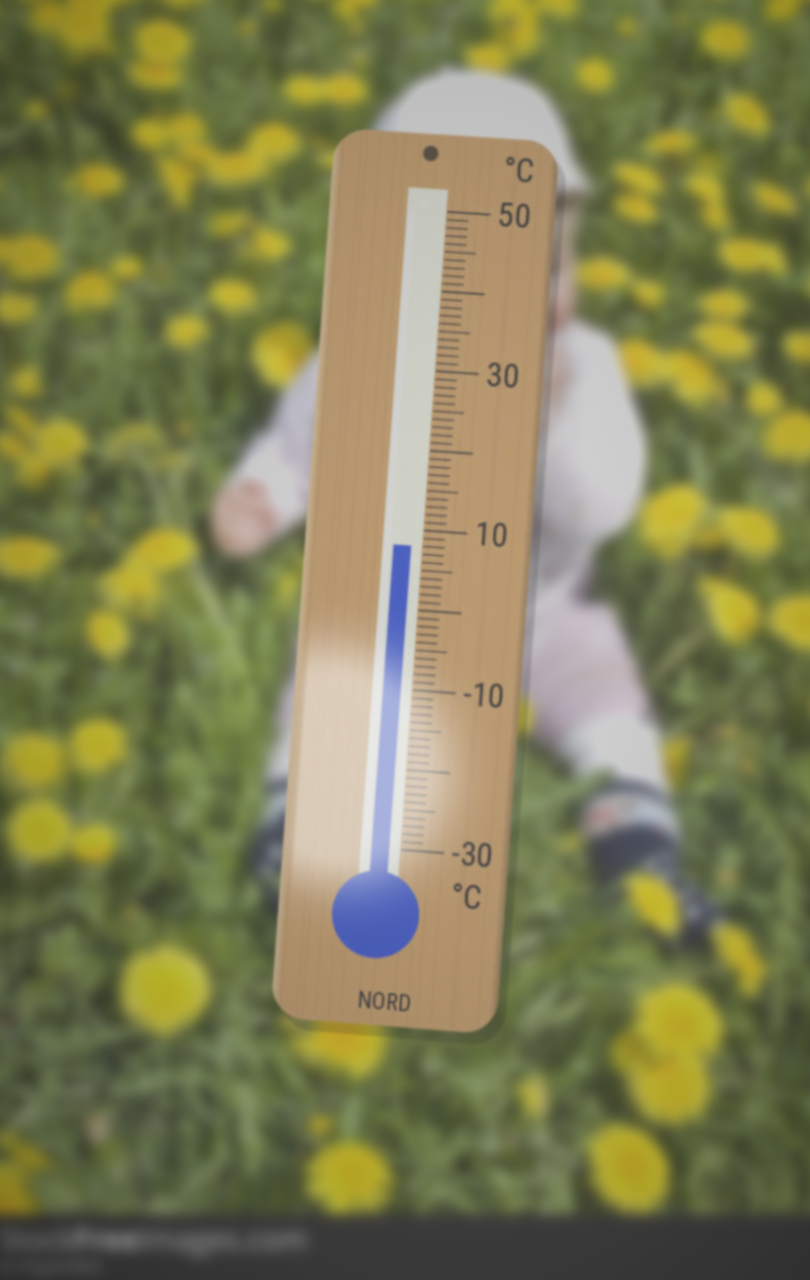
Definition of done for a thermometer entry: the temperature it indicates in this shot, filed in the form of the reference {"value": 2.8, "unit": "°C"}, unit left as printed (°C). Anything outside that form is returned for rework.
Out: {"value": 8, "unit": "°C"}
